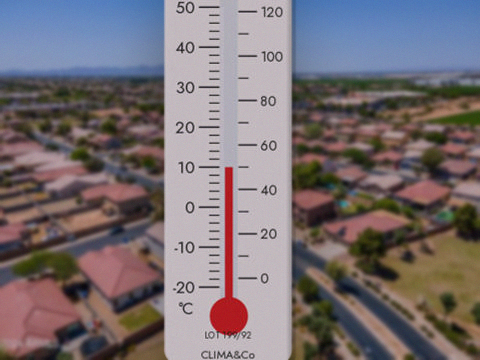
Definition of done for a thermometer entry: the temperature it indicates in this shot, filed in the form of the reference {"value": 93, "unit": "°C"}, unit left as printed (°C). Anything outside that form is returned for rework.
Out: {"value": 10, "unit": "°C"}
